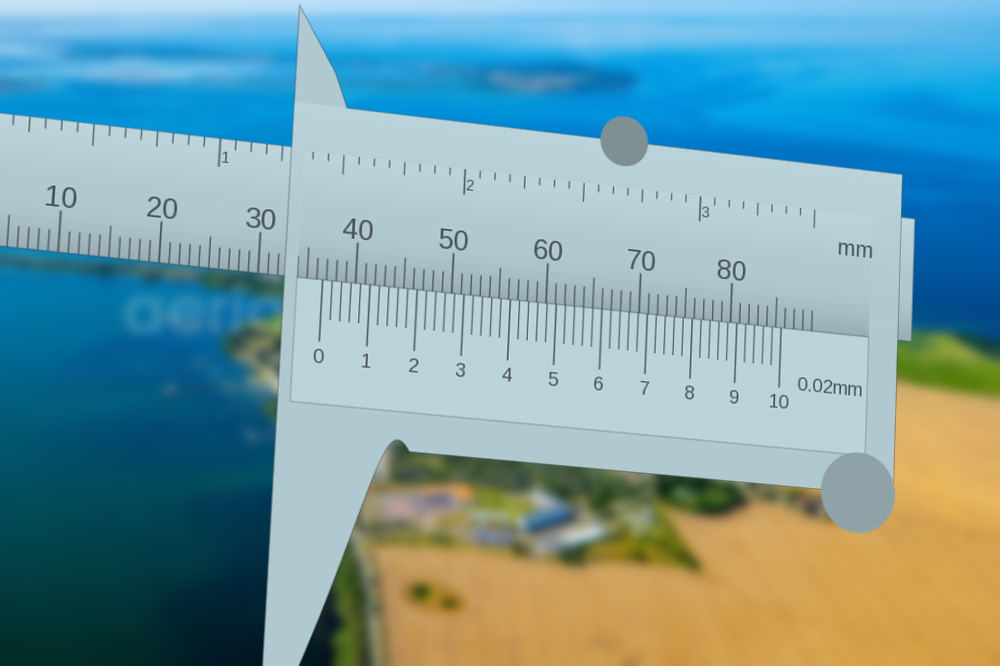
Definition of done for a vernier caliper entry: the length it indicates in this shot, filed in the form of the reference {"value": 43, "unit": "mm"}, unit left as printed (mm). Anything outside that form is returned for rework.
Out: {"value": 36.6, "unit": "mm"}
